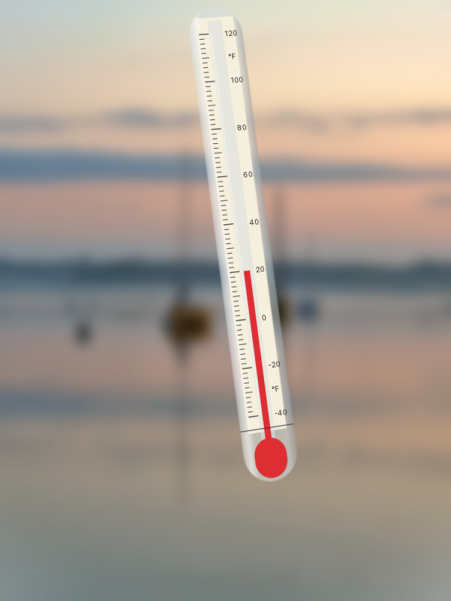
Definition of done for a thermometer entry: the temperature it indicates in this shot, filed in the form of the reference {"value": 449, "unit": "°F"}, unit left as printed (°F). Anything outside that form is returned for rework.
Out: {"value": 20, "unit": "°F"}
